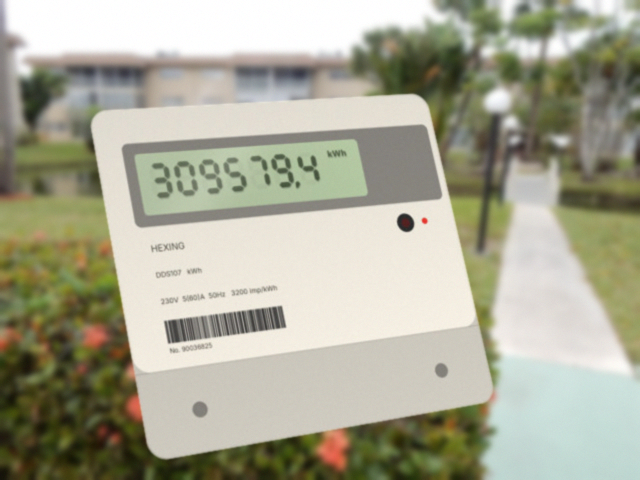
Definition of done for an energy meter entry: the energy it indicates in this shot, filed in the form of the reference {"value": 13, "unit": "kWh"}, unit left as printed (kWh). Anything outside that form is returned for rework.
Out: {"value": 309579.4, "unit": "kWh"}
